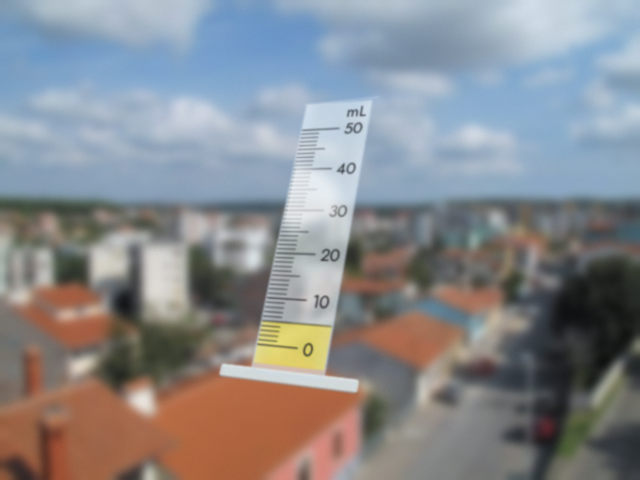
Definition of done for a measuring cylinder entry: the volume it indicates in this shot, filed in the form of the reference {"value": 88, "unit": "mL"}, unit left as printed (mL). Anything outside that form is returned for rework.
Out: {"value": 5, "unit": "mL"}
